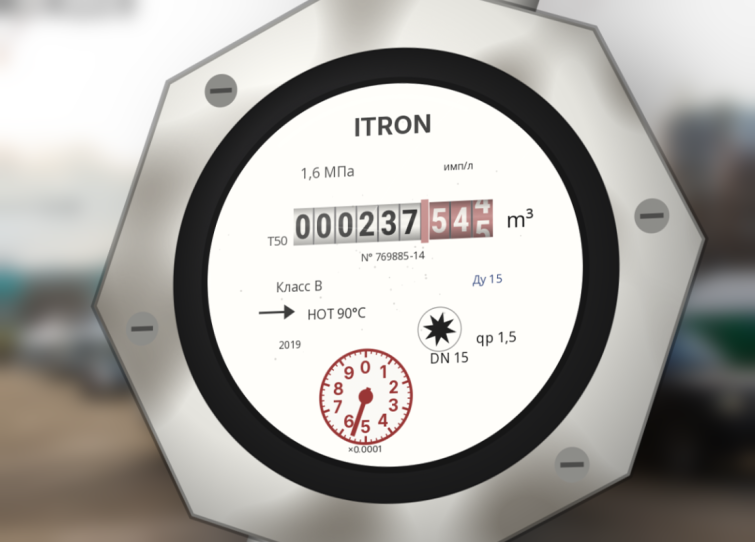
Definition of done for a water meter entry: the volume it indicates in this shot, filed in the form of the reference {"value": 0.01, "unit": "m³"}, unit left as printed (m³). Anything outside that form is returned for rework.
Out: {"value": 237.5445, "unit": "m³"}
